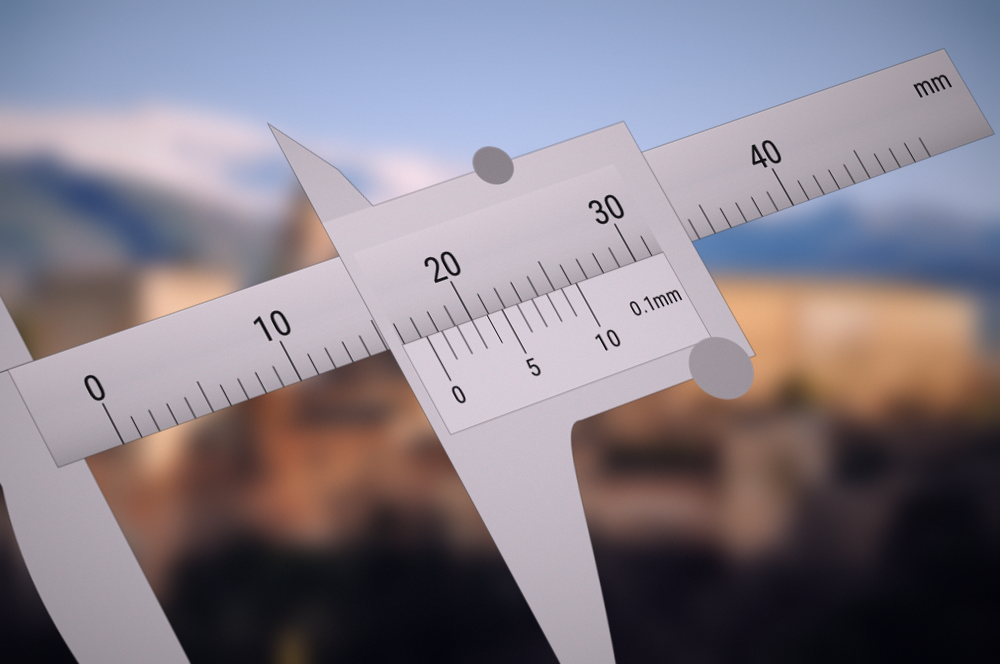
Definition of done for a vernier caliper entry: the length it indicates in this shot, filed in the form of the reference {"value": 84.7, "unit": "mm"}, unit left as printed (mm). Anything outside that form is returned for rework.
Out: {"value": 17.3, "unit": "mm"}
